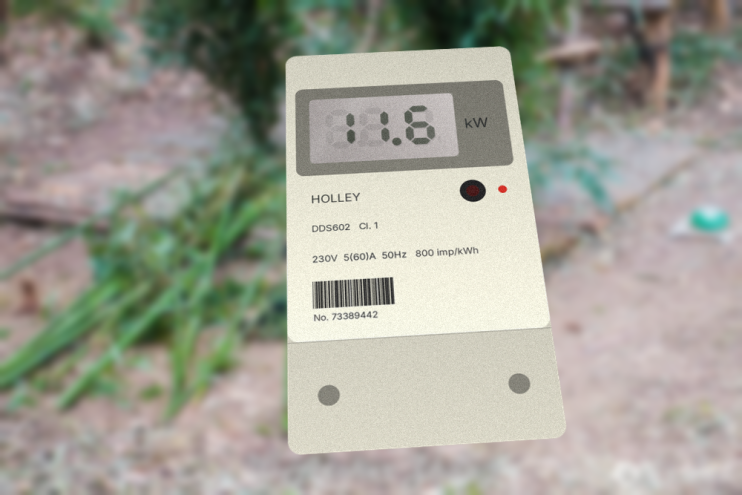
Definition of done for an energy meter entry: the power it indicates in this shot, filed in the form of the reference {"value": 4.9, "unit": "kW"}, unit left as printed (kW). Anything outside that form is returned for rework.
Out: {"value": 11.6, "unit": "kW"}
